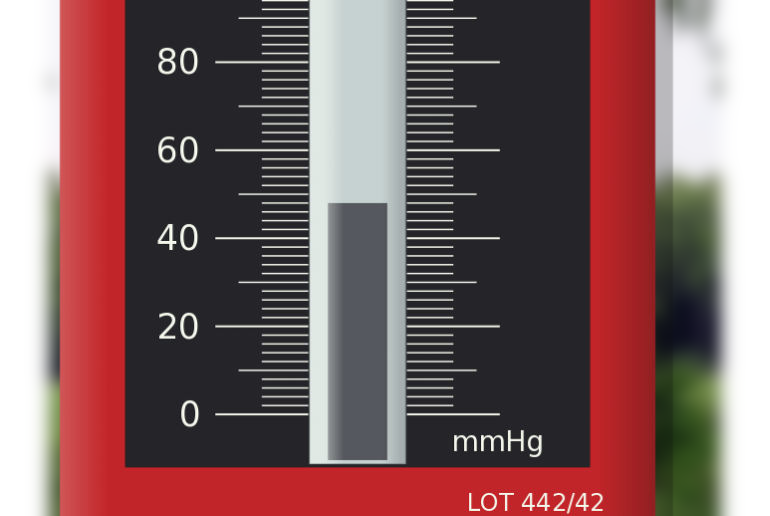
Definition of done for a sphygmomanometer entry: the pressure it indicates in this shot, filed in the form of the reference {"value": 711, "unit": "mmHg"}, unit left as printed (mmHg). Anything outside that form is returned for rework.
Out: {"value": 48, "unit": "mmHg"}
